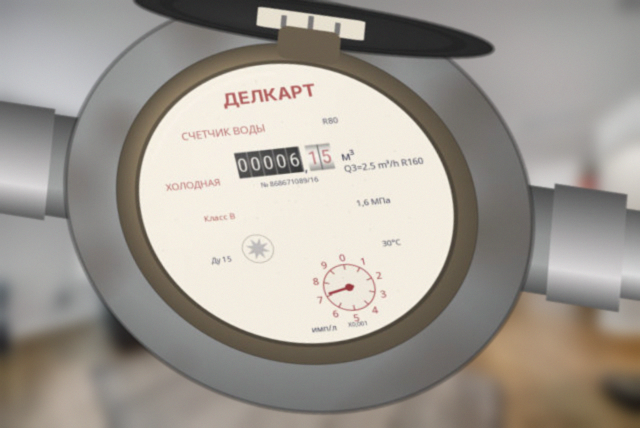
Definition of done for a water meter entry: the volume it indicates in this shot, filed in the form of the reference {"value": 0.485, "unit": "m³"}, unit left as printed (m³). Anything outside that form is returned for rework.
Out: {"value": 6.157, "unit": "m³"}
